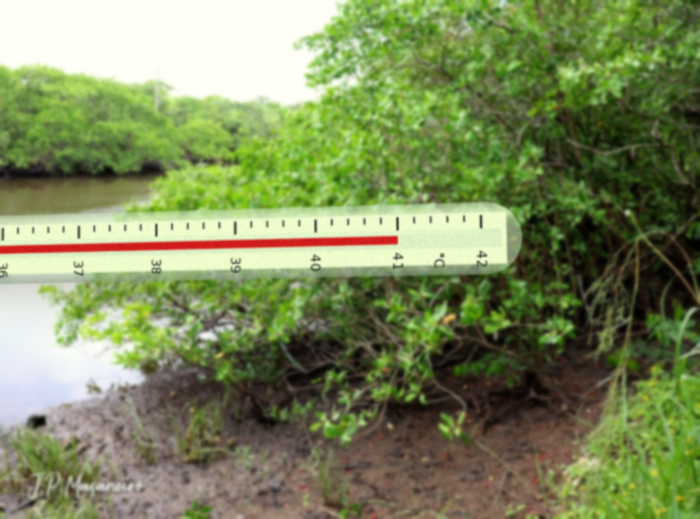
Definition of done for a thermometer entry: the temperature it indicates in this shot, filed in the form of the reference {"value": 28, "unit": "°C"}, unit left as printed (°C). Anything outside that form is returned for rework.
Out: {"value": 41, "unit": "°C"}
